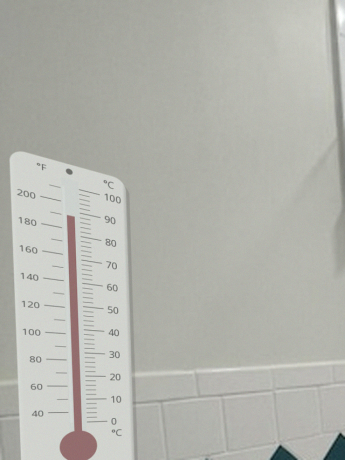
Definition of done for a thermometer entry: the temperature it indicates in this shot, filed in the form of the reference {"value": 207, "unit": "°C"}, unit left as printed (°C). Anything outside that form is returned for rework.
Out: {"value": 88, "unit": "°C"}
